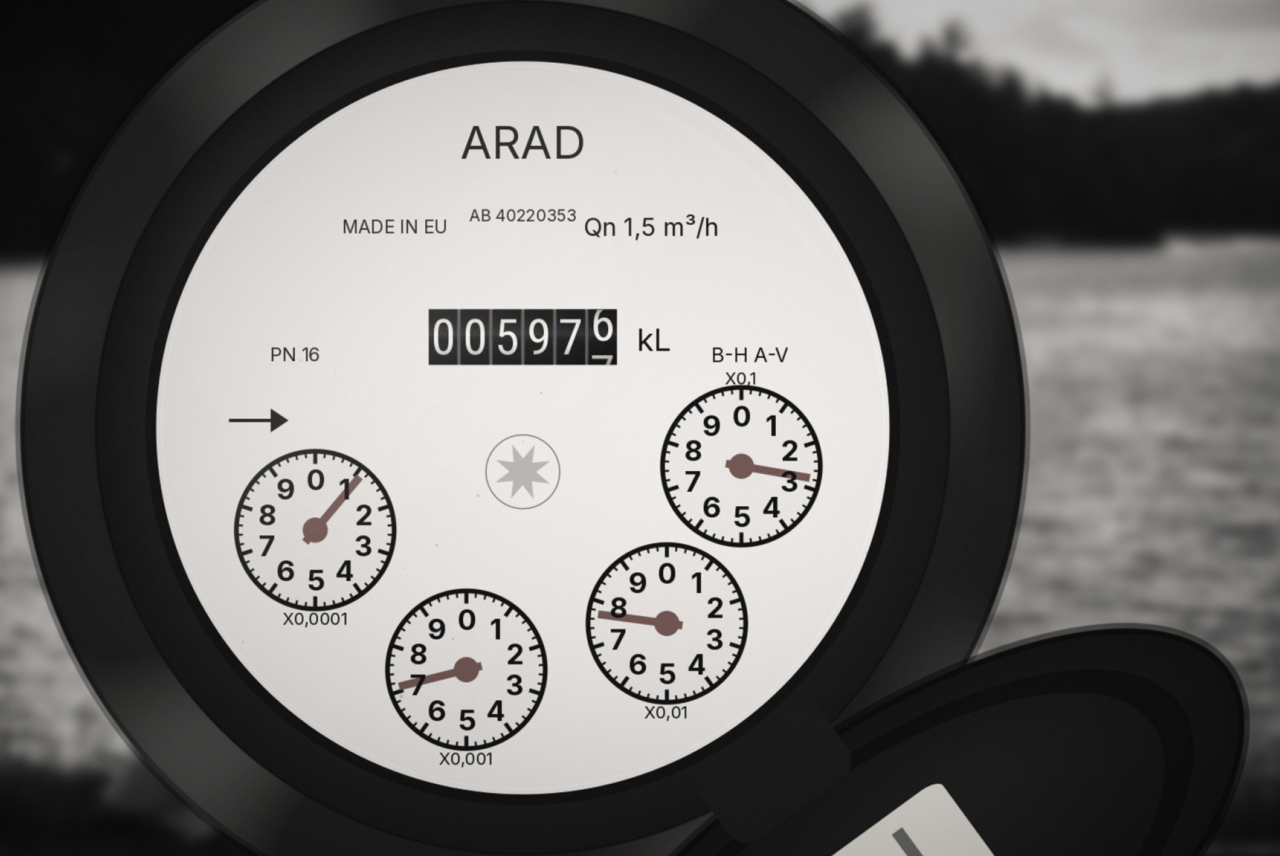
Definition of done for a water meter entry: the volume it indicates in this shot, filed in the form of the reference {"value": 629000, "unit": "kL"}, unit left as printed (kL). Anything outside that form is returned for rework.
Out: {"value": 5976.2771, "unit": "kL"}
